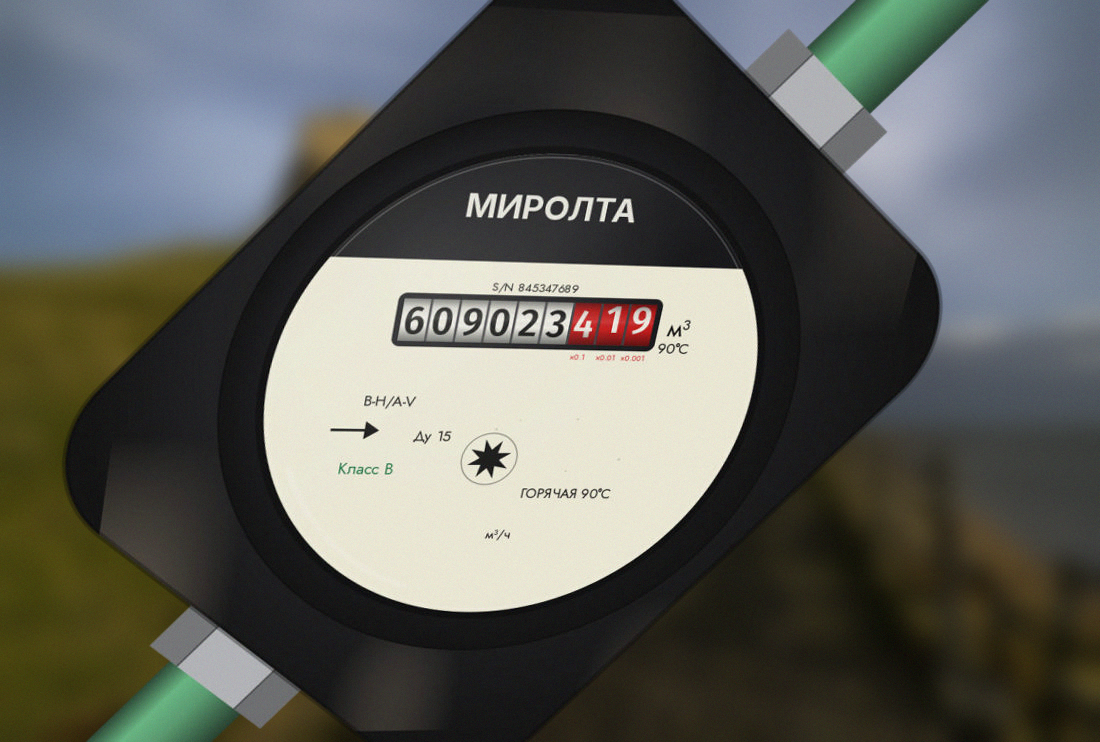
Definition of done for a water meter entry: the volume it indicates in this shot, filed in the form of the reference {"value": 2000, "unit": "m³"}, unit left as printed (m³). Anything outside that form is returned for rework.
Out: {"value": 609023.419, "unit": "m³"}
